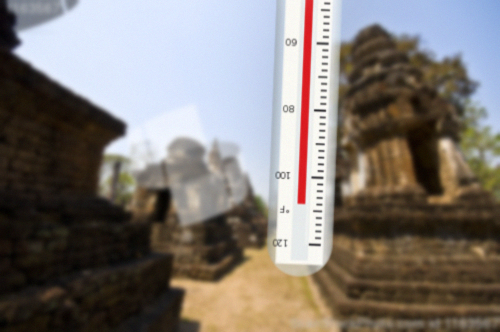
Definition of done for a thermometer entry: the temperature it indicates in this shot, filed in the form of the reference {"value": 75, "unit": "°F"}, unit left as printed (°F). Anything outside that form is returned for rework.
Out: {"value": 108, "unit": "°F"}
